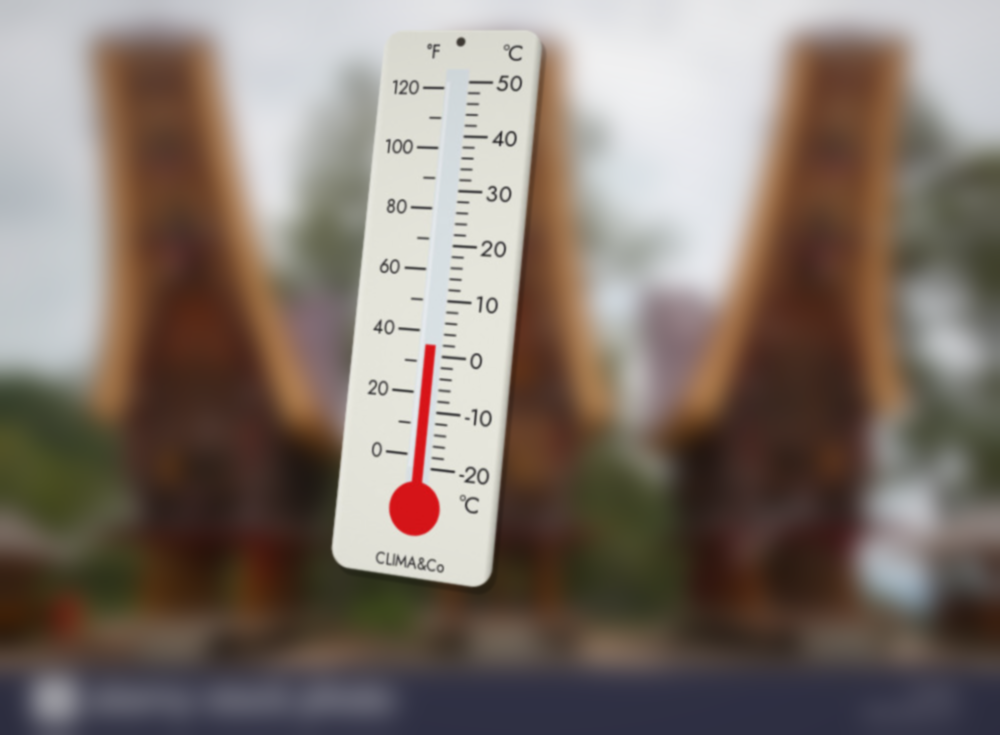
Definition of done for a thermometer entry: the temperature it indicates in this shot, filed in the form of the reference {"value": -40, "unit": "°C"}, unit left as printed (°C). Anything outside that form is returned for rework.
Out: {"value": 2, "unit": "°C"}
